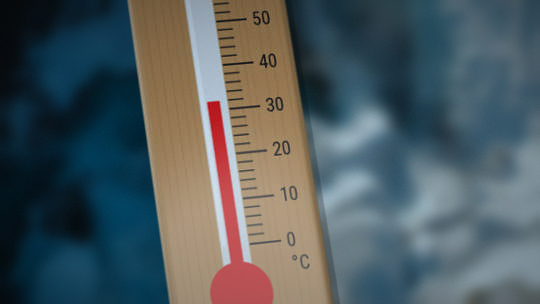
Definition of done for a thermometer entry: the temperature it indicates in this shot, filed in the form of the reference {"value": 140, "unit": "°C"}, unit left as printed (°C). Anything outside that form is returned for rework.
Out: {"value": 32, "unit": "°C"}
